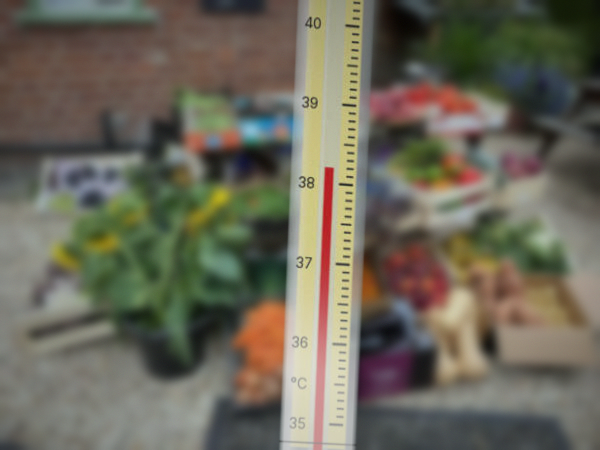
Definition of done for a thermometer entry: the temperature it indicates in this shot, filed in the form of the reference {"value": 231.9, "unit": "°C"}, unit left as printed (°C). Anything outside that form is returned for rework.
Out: {"value": 38.2, "unit": "°C"}
